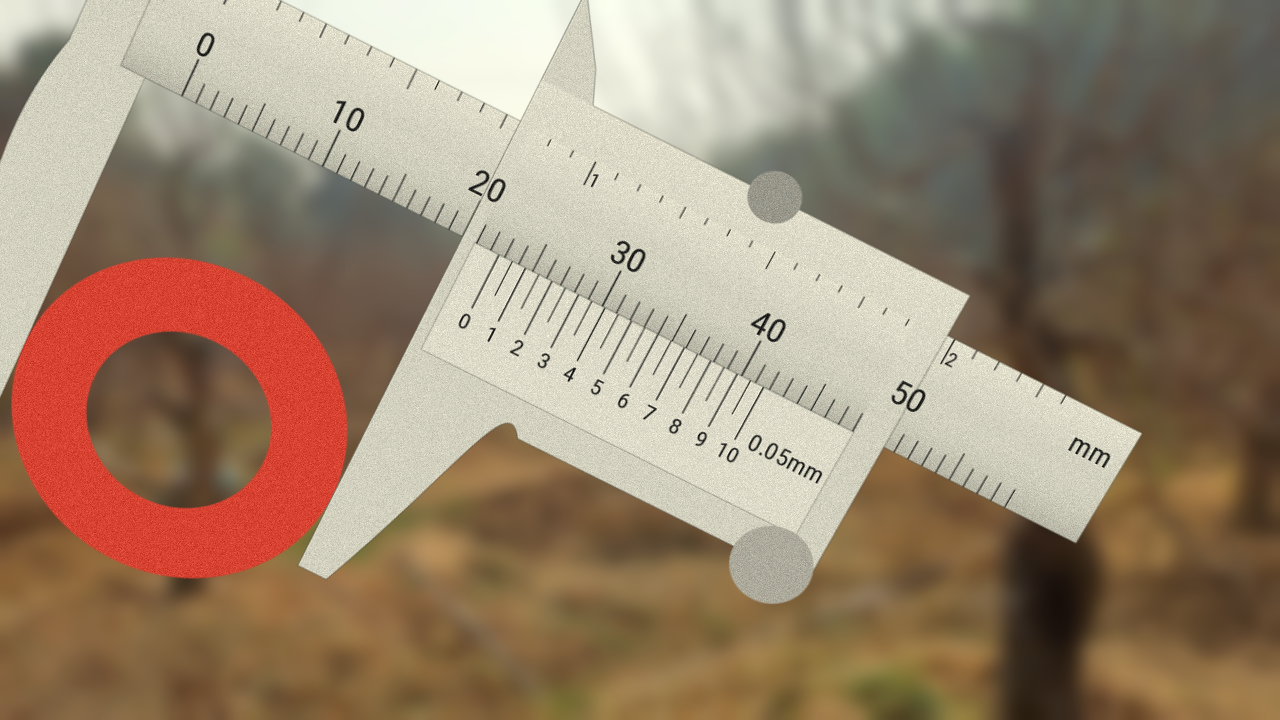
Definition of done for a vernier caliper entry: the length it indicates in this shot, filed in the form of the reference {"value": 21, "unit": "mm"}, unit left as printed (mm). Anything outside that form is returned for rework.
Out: {"value": 22.6, "unit": "mm"}
